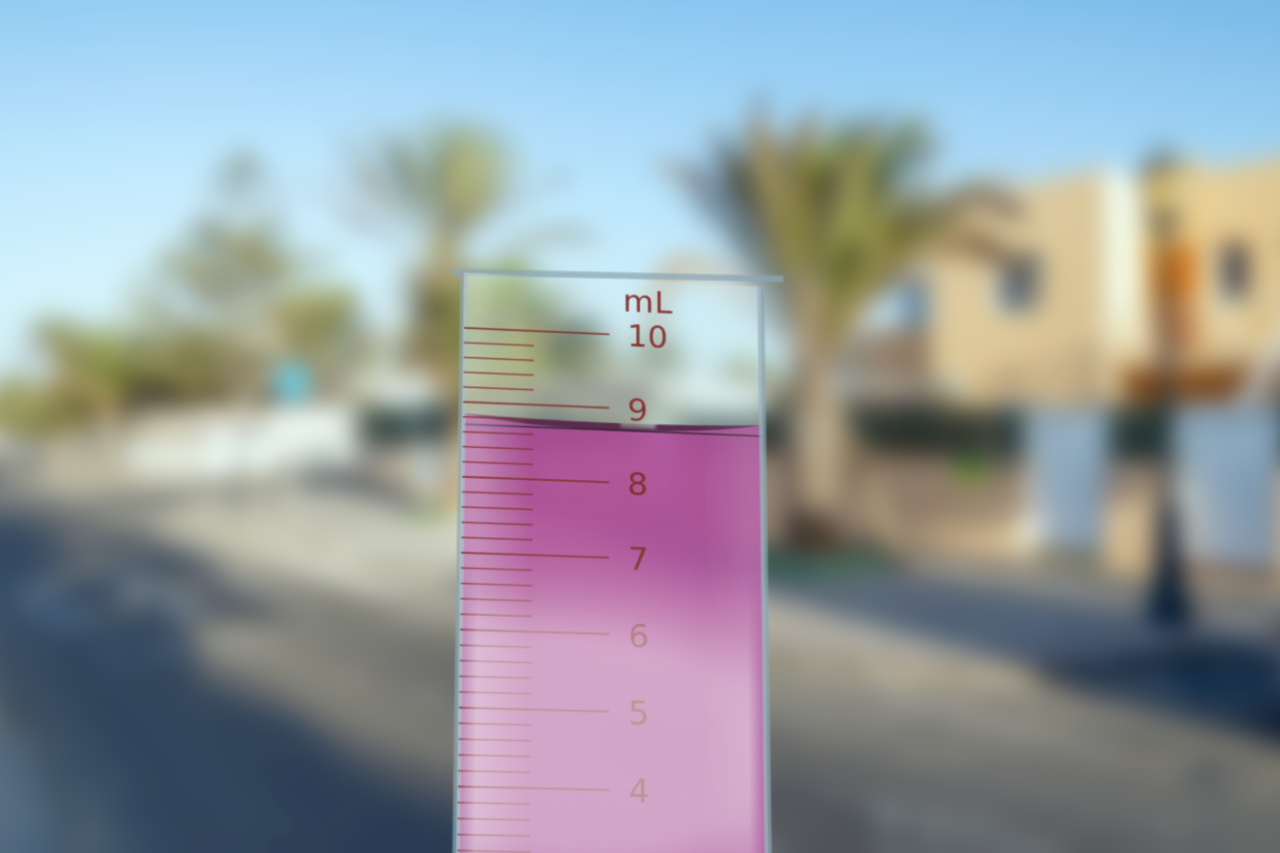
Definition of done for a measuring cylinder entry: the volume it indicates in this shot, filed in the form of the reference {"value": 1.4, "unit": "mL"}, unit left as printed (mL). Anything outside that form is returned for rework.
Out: {"value": 8.7, "unit": "mL"}
